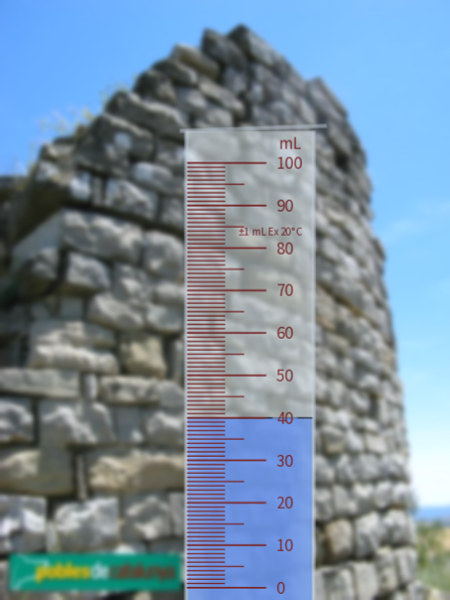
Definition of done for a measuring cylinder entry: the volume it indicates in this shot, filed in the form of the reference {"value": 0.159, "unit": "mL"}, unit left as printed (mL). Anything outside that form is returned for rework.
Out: {"value": 40, "unit": "mL"}
